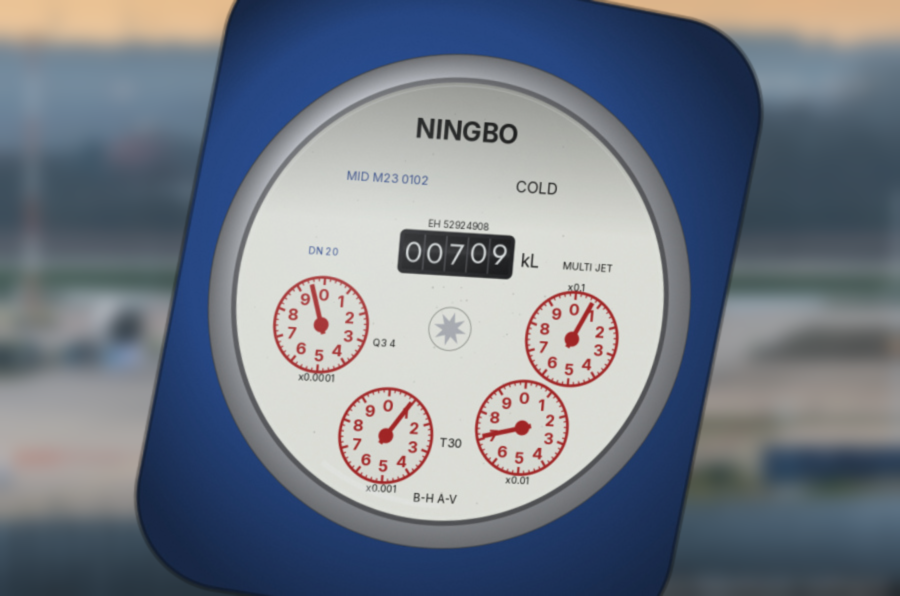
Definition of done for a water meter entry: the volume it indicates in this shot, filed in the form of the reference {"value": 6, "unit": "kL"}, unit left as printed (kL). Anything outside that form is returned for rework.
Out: {"value": 709.0709, "unit": "kL"}
